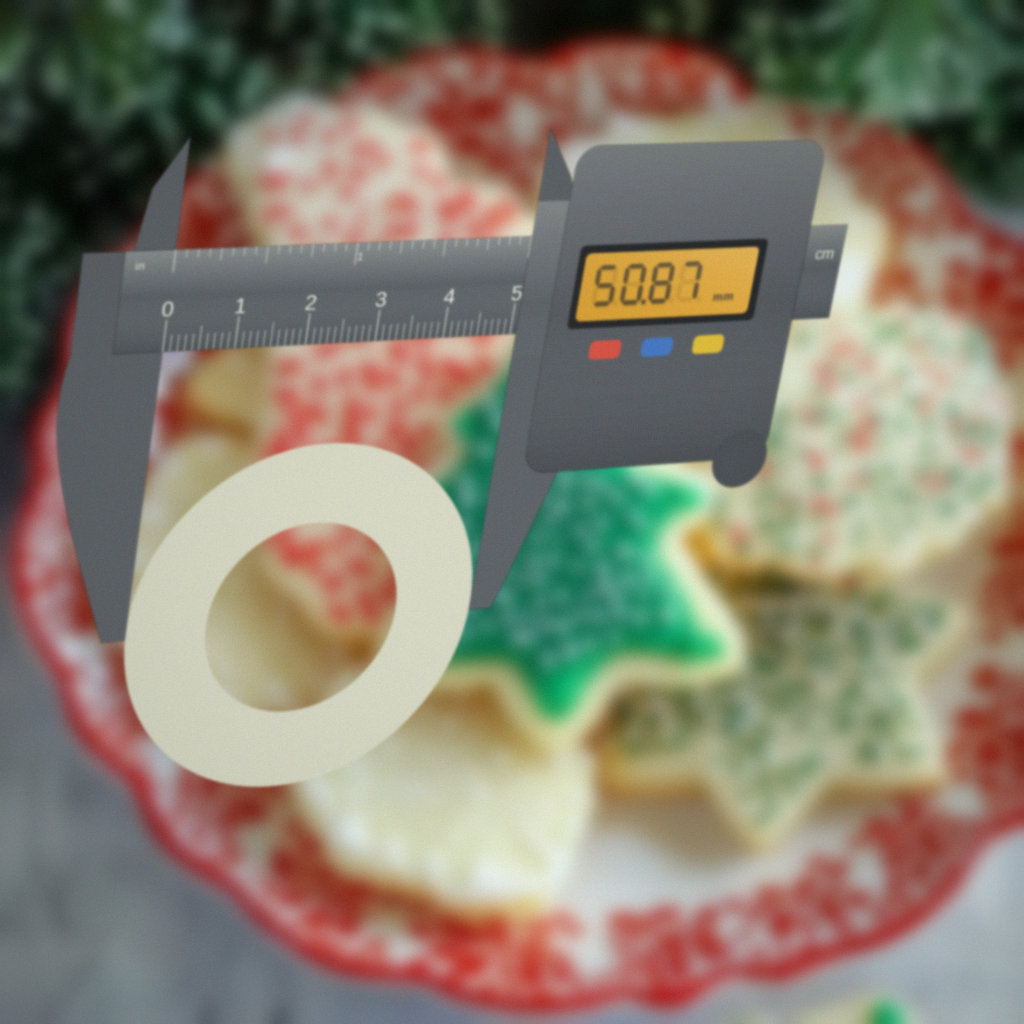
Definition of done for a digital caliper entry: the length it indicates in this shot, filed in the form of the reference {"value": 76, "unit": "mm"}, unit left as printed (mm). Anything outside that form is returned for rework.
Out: {"value": 50.87, "unit": "mm"}
